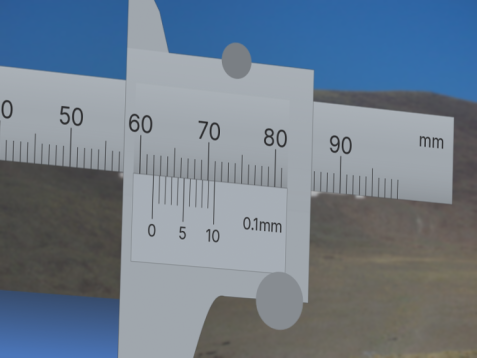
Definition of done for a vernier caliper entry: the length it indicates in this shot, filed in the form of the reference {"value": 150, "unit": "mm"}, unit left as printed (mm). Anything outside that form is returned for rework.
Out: {"value": 62.0, "unit": "mm"}
